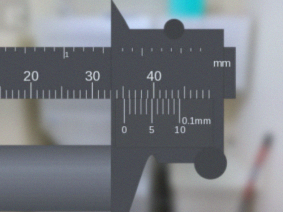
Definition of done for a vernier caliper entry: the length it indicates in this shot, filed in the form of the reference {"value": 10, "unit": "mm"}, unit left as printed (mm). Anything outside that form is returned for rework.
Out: {"value": 35.2, "unit": "mm"}
